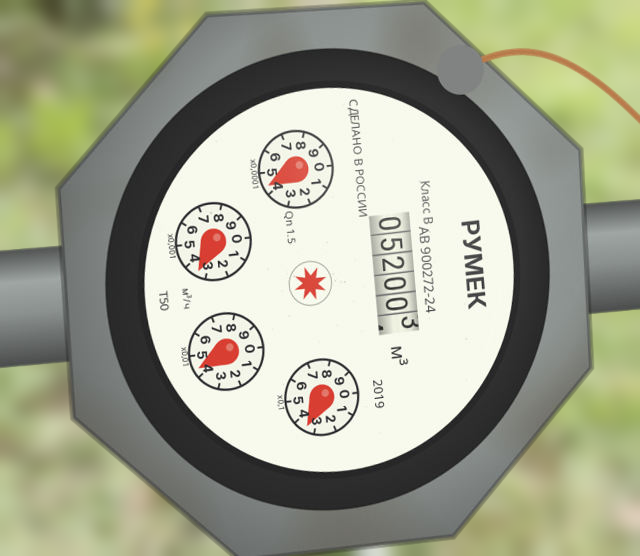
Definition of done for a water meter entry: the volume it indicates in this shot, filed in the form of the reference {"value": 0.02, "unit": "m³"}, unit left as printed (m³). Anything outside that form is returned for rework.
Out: {"value": 52003.3434, "unit": "m³"}
